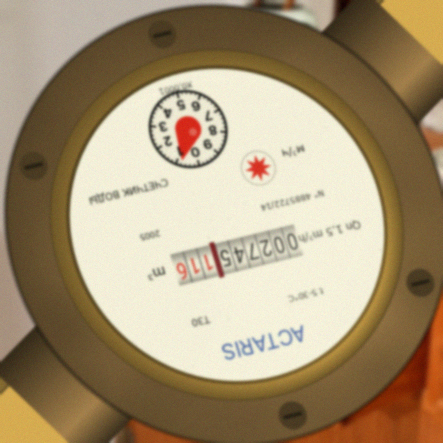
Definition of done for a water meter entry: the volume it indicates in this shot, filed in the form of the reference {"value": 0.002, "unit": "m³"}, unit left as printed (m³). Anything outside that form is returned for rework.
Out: {"value": 2745.1160, "unit": "m³"}
